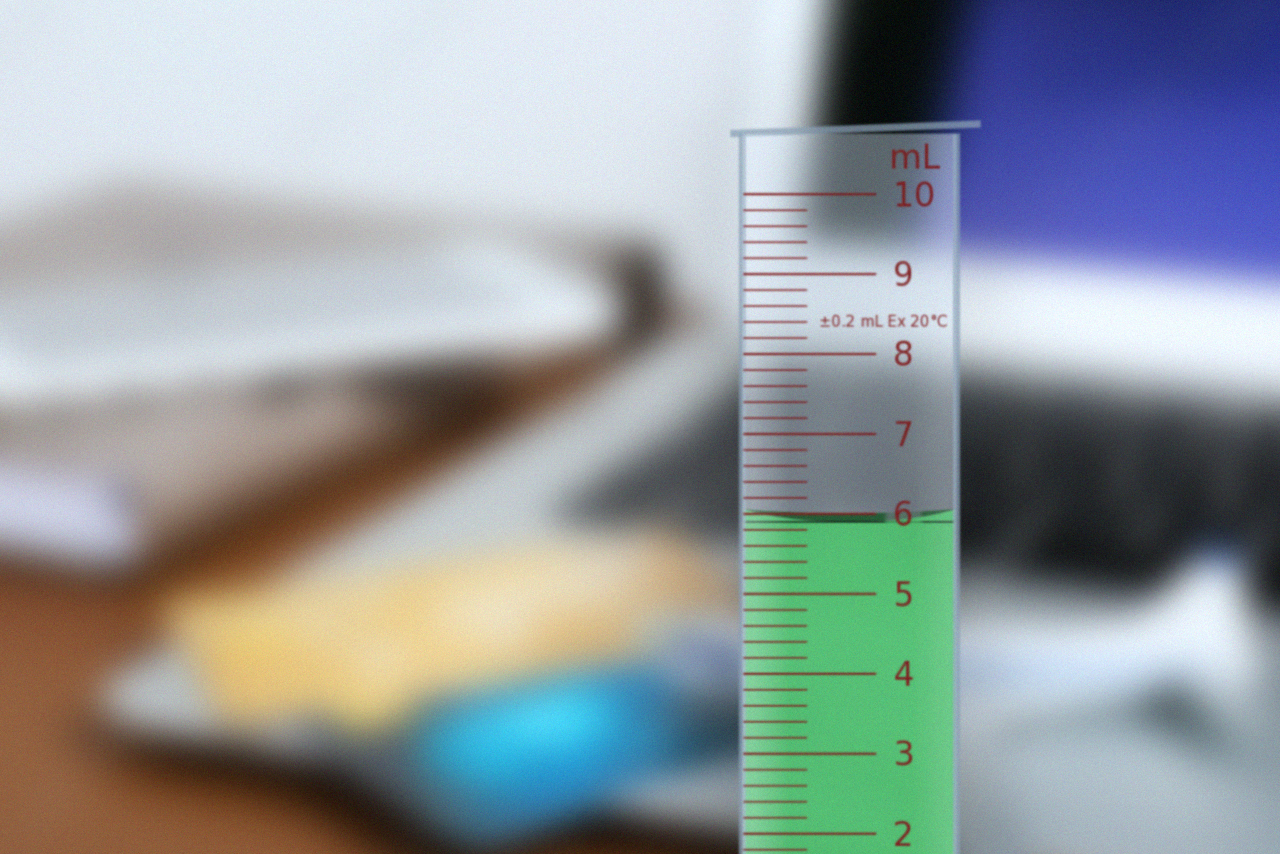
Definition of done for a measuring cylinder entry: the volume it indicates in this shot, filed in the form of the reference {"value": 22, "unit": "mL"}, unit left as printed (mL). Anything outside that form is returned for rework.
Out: {"value": 5.9, "unit": "mL"}
